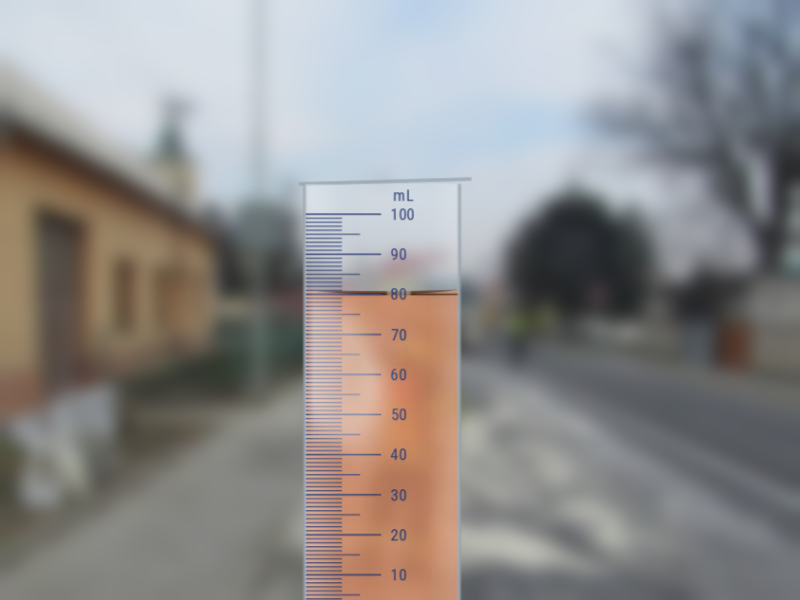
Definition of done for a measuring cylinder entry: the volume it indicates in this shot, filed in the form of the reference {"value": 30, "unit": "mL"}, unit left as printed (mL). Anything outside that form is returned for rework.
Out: {"value": 80, "unit": "mL"}
